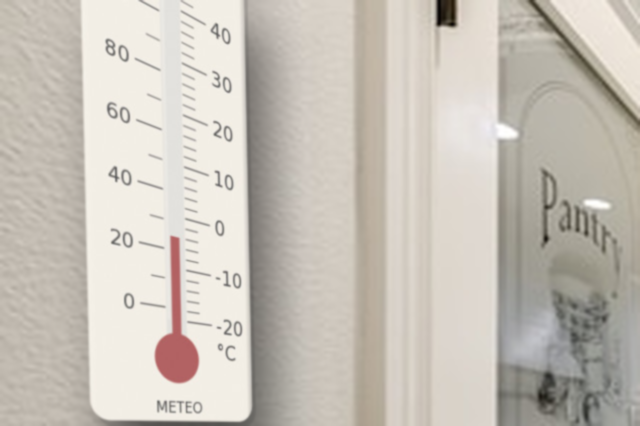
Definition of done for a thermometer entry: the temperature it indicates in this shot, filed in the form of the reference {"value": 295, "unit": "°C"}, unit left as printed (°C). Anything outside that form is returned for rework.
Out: {"value": -4, "unit": "°C"}
